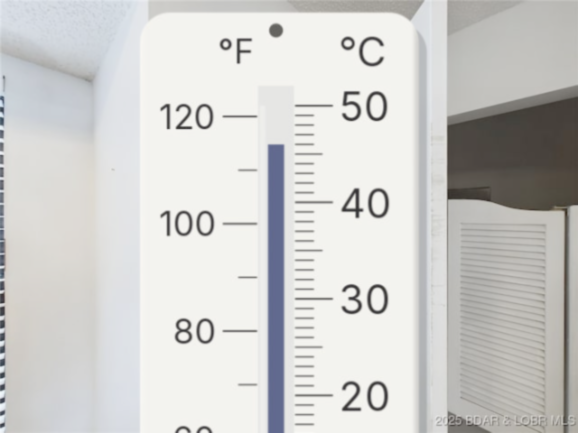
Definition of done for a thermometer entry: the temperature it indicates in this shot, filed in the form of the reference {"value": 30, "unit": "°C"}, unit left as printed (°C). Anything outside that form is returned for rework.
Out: {"value": 46, "unit": "°C"}
